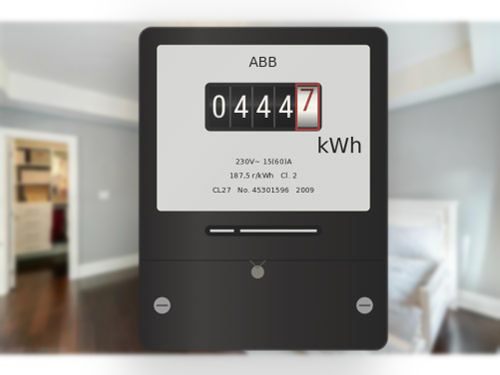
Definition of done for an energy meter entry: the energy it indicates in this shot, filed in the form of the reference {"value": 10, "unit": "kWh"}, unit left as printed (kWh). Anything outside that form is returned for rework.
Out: {"value": 444.7, "unit": "kWh"}
